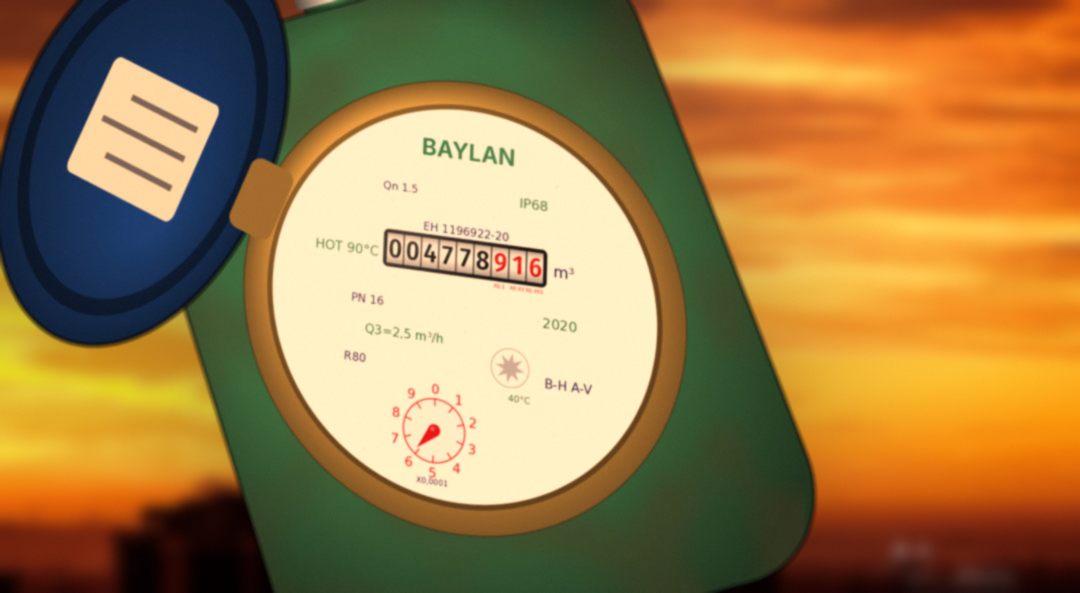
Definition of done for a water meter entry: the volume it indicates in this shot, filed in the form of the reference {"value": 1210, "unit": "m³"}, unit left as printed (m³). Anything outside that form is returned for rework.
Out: {"value": 4778.9166, "unit": "m³"}
